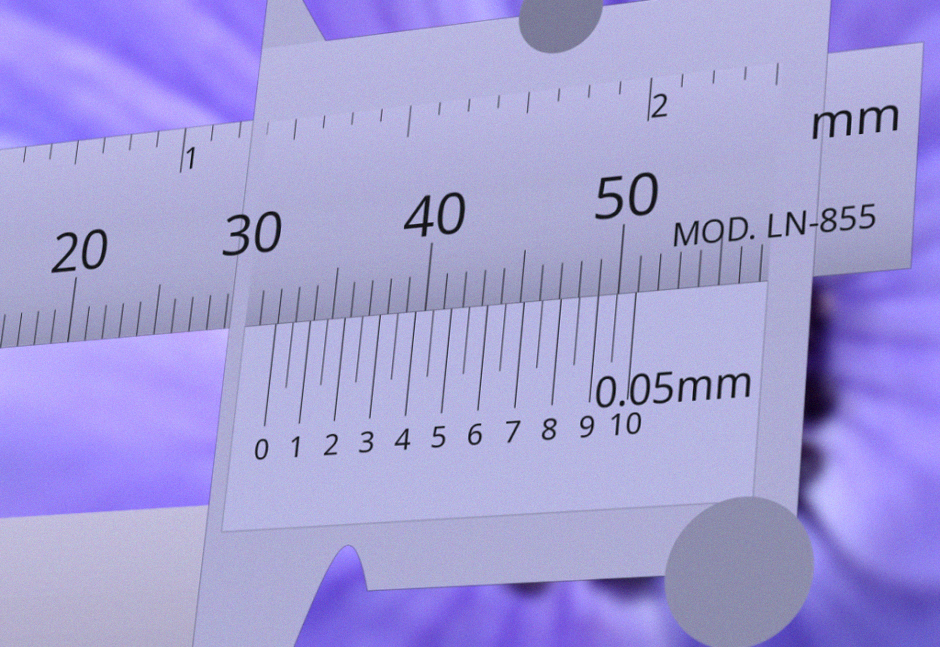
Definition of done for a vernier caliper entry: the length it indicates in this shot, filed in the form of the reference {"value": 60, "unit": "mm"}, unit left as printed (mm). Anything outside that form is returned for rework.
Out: {"value": 31.9, "unit": "mm"}
